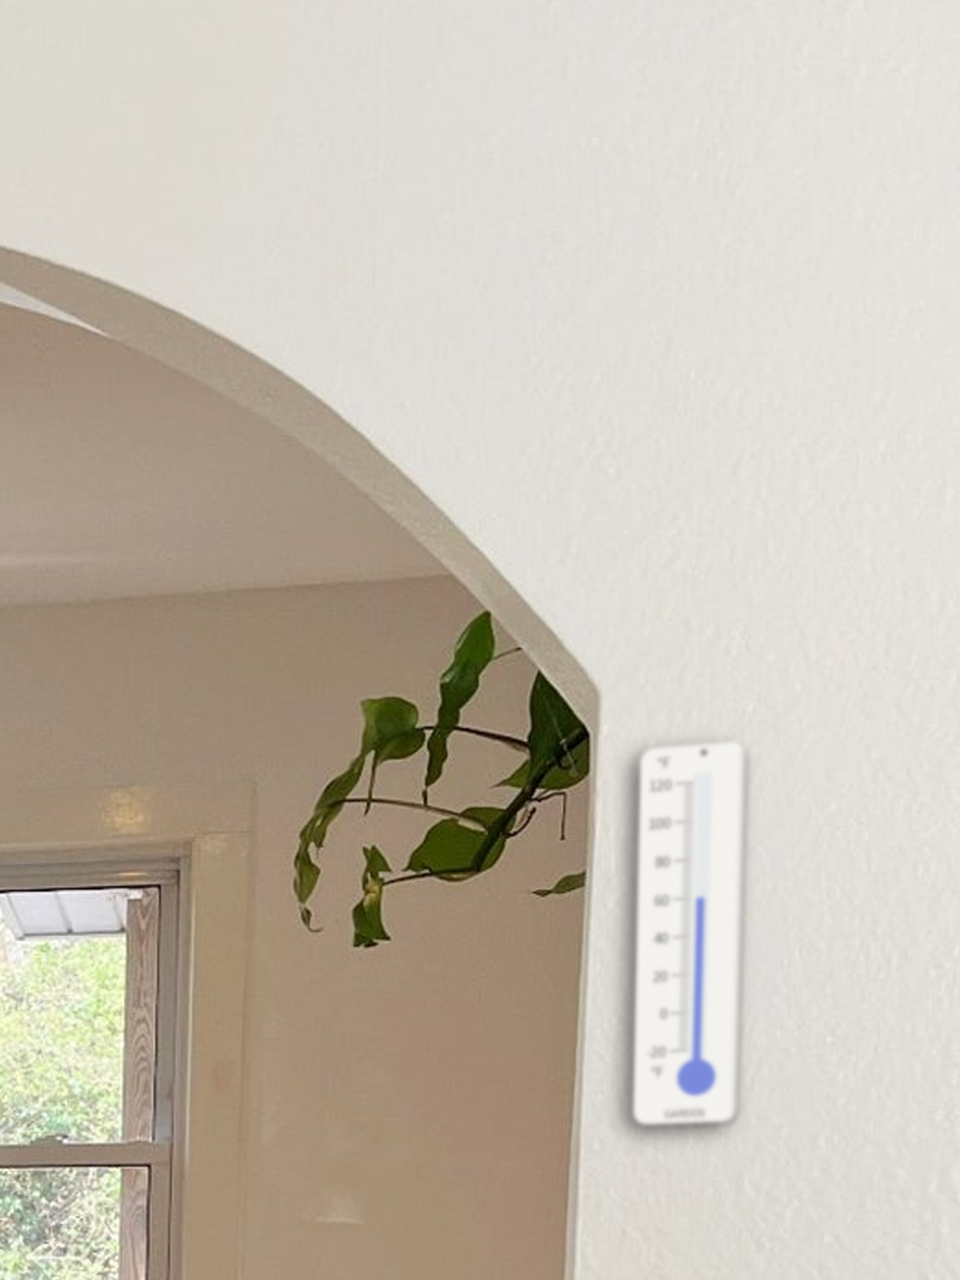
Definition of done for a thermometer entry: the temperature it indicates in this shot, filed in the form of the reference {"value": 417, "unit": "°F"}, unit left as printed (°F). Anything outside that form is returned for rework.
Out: {"value": 60, "unit": "°F"}
